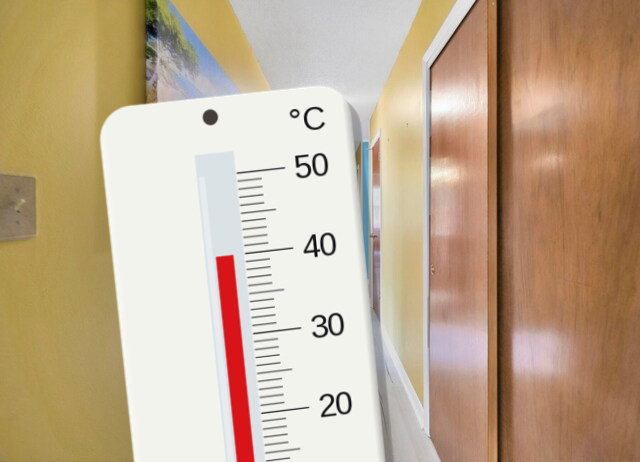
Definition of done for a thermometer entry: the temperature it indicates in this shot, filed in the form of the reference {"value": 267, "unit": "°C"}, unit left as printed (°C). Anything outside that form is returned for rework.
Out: {"value": 40, "unit": "°C"}
